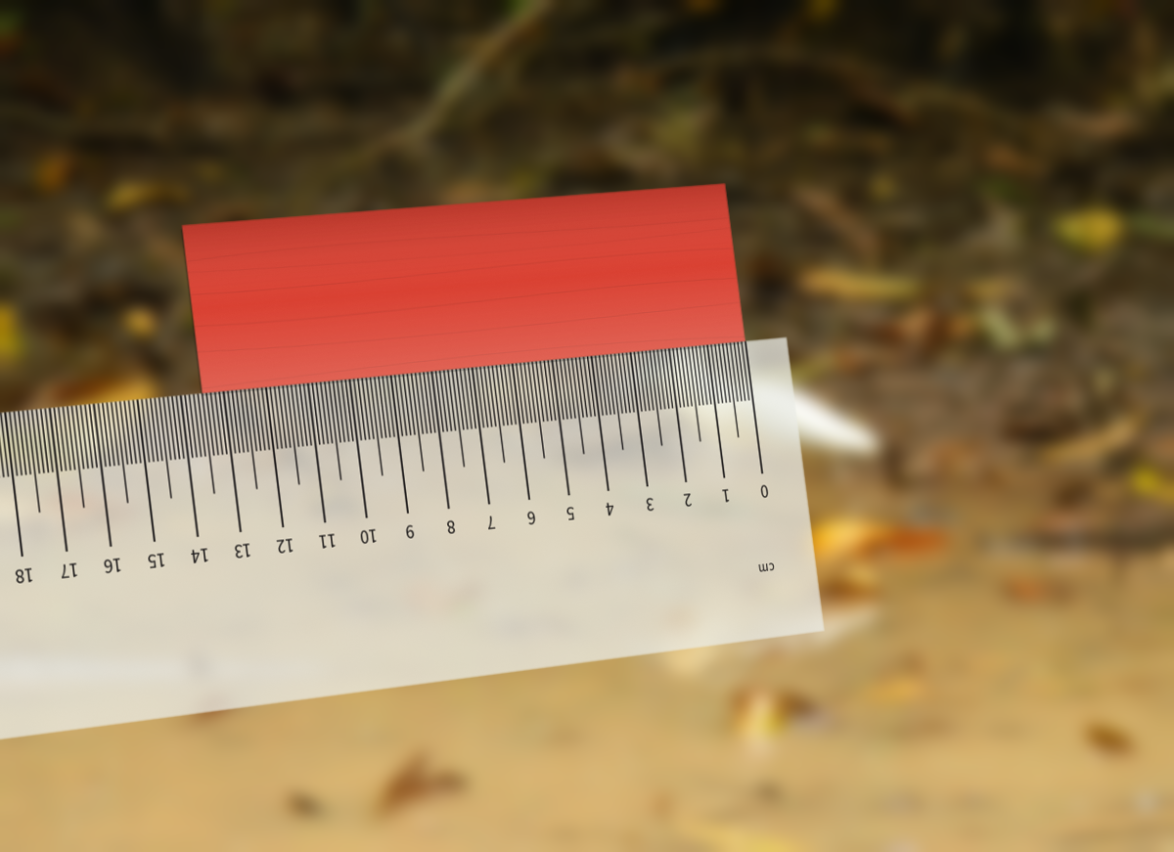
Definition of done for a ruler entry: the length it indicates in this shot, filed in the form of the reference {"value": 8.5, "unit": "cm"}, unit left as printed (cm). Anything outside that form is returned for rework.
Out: {"value": 13.5, "unit": "cm"}
